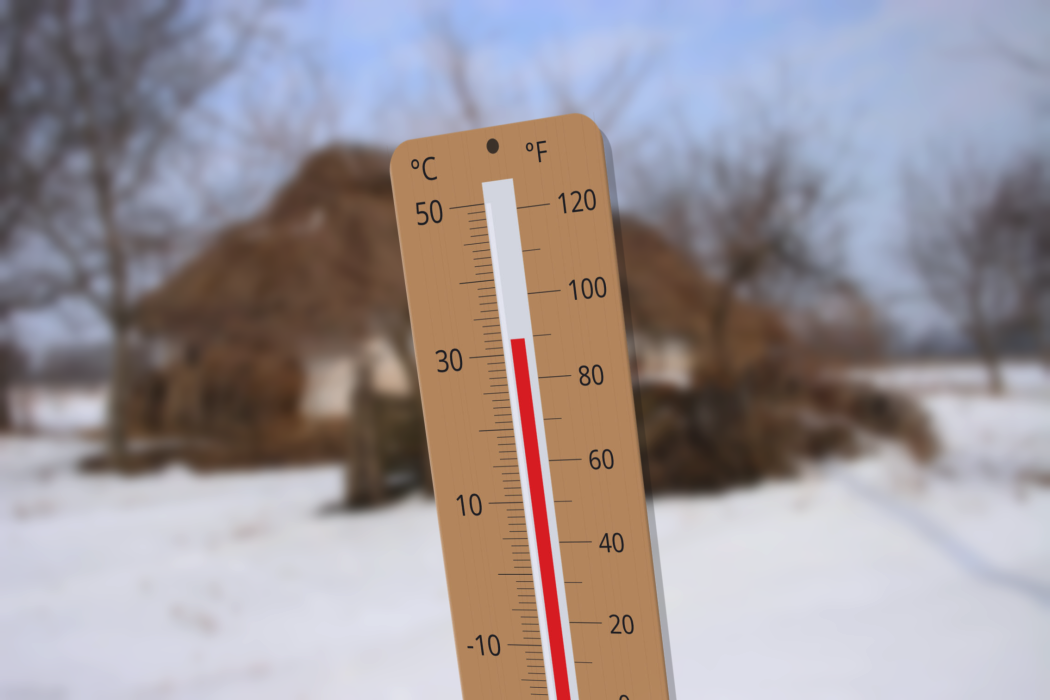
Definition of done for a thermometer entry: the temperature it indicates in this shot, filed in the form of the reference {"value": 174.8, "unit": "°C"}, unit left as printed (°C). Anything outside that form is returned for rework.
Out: {"value": 32, "unit": "°C"}
